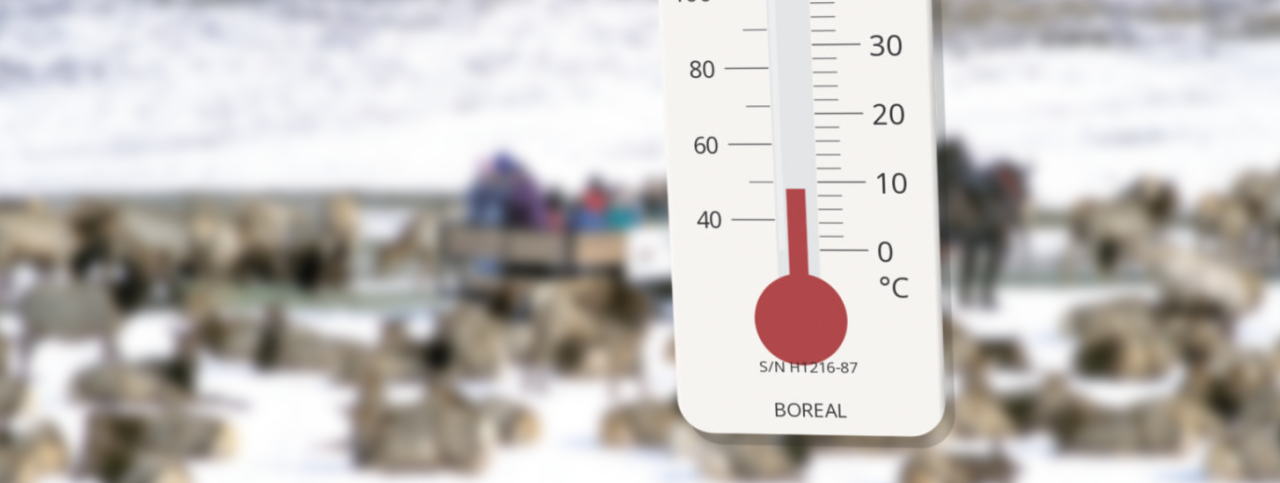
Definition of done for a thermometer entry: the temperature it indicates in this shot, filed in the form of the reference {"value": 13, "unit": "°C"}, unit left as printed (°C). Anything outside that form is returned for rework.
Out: {"value": 9, "unit": "°C"}
